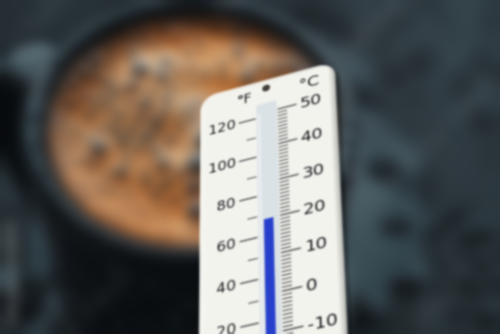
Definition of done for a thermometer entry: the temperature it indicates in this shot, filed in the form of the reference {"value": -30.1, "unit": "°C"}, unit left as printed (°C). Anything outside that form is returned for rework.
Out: {"value": 20, "unit": "°C"}
